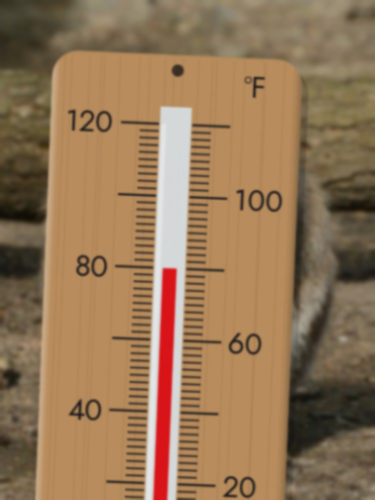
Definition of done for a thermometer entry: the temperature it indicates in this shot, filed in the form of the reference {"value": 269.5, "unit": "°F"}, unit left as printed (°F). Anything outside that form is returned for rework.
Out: {"value": 80, "unit": "°F"}
